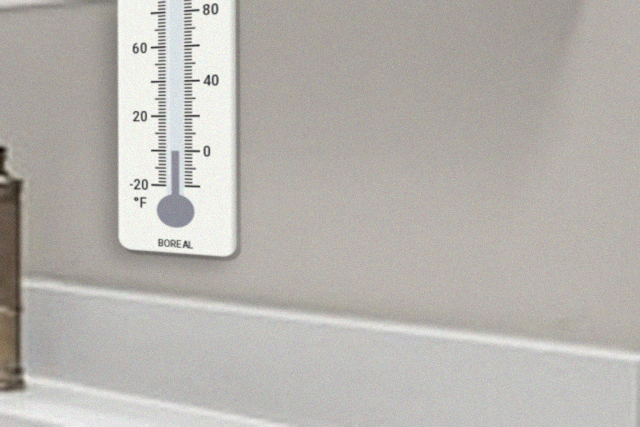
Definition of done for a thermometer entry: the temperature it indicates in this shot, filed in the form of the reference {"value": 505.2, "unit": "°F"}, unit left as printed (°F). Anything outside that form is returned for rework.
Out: {"value": 0, "unit": "°F"}
